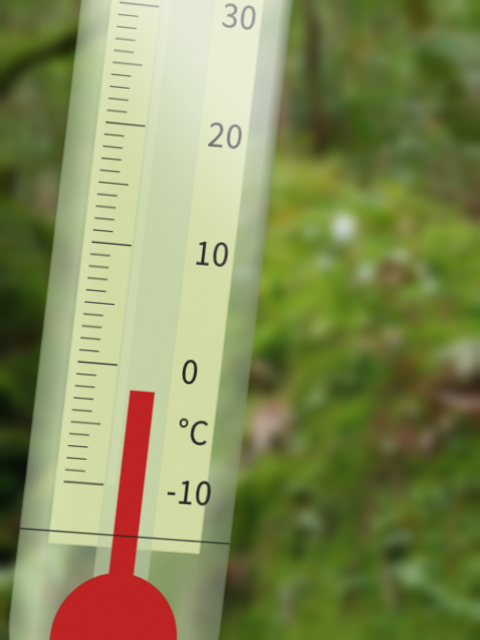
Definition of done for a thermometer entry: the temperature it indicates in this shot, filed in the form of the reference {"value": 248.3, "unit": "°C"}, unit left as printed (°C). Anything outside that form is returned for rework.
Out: {"value": -2, "unit": "°C"}
